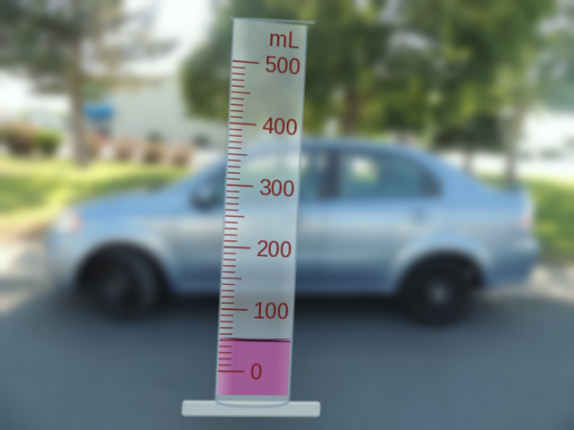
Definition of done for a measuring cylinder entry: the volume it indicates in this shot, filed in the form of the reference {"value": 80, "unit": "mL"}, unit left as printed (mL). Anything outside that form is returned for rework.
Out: {"value": 50, "unit": "mL"}
